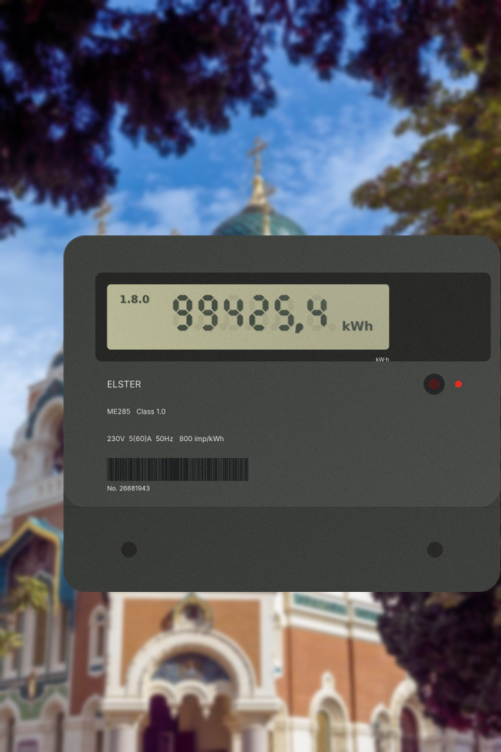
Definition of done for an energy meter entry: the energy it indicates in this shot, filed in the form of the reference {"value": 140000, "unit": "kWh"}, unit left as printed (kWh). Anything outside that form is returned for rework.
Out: {"value": 99425.4, "unit": "kWh"}
